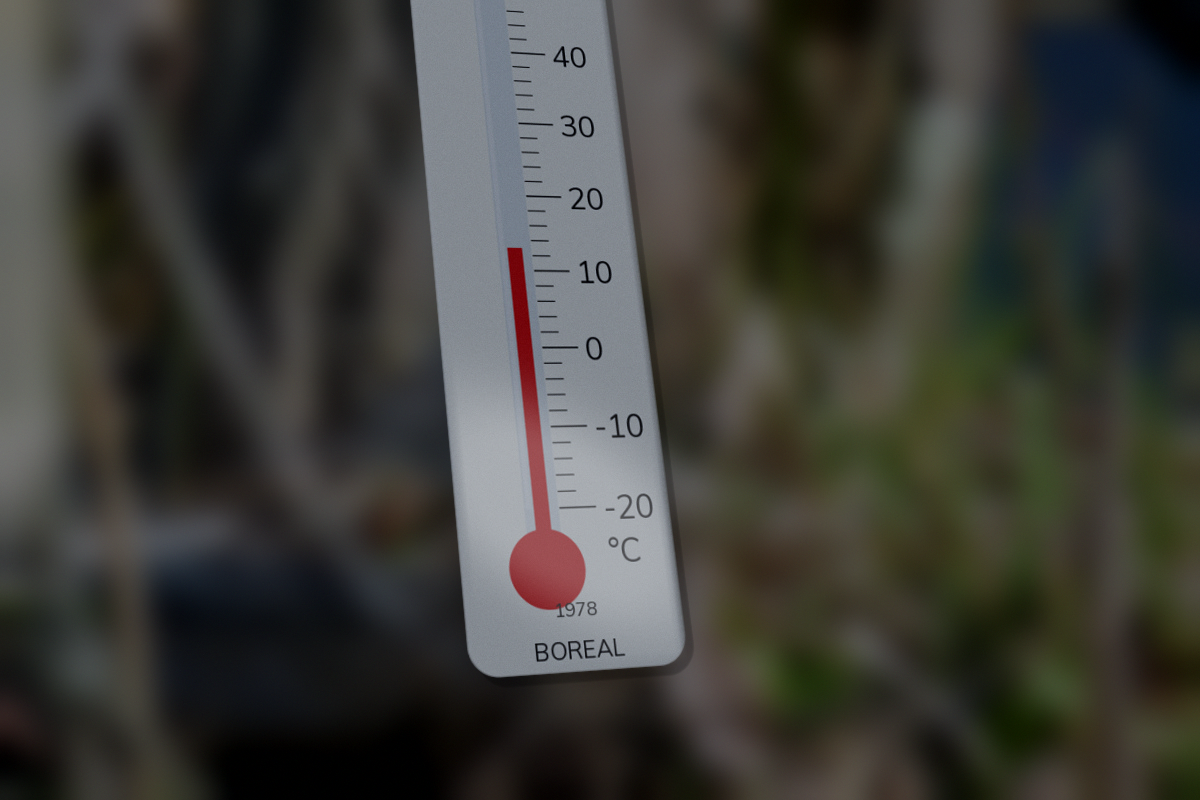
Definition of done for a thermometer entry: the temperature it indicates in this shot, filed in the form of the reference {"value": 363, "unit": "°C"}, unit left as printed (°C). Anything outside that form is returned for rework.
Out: {"value": 13, "unit": "°C"}
